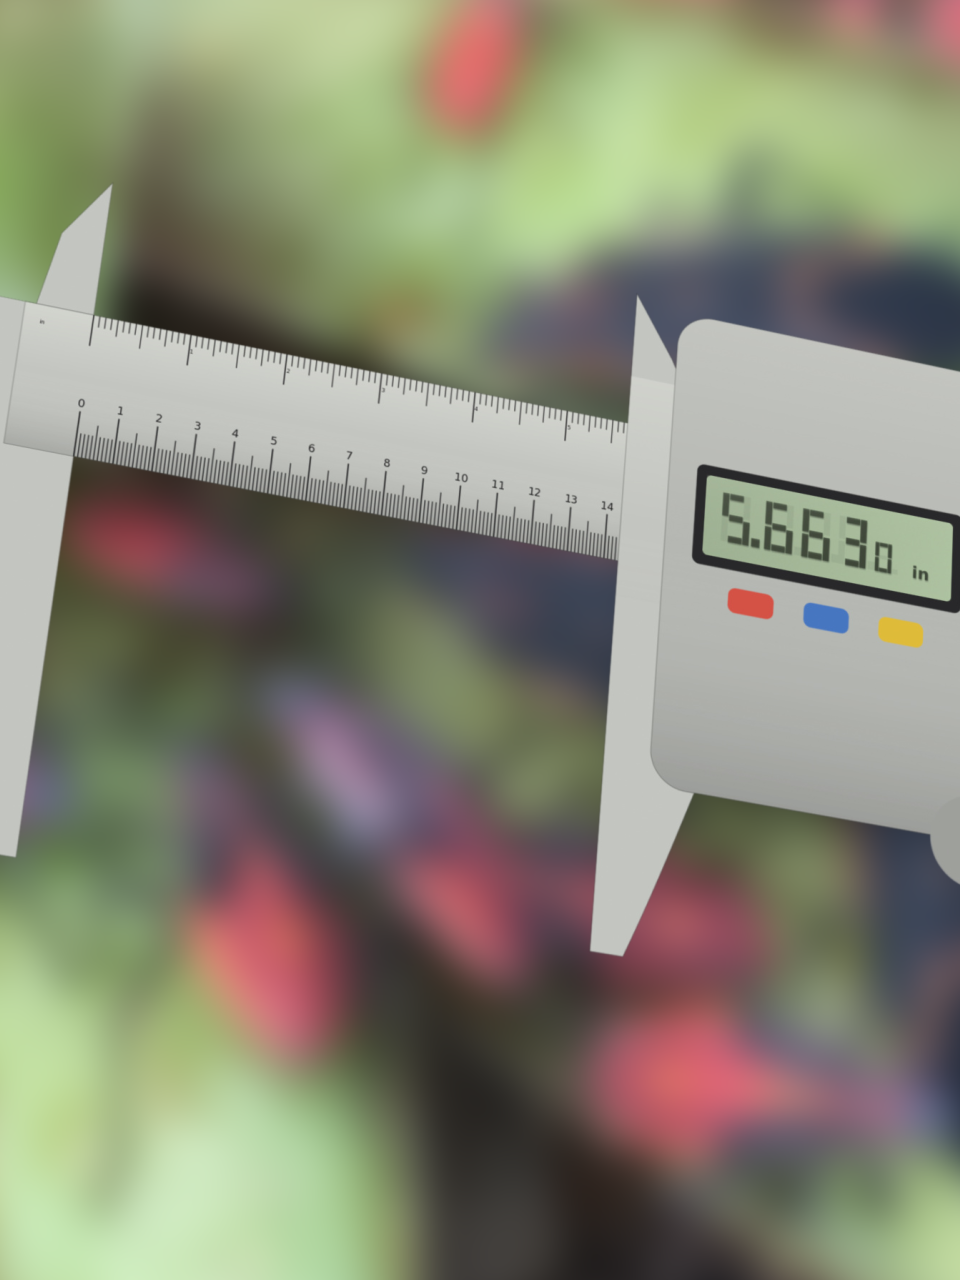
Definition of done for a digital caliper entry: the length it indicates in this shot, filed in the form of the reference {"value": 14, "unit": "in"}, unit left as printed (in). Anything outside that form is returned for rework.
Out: {"value": 5.6630, "unit": "in"}
